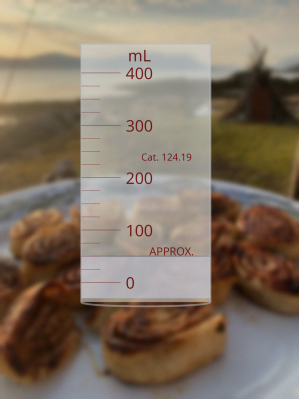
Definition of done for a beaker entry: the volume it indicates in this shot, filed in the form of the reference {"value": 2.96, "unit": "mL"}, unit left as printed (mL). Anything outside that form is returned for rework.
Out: {"value": 50, "unit": "mL"}
